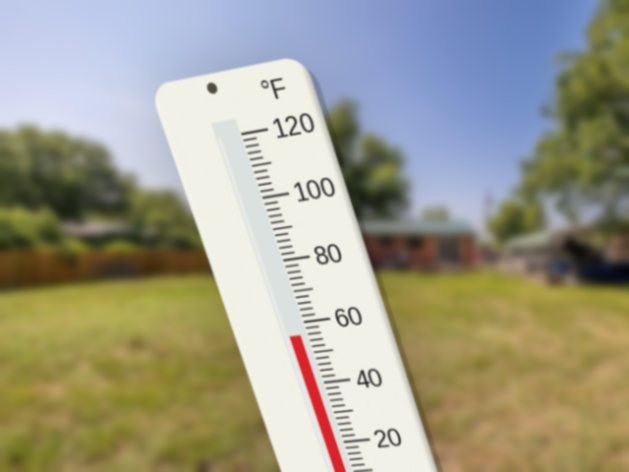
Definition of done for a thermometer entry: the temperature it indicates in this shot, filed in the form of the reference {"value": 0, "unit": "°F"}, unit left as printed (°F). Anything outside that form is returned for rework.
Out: {"value": 56, "unit": "°F"}
